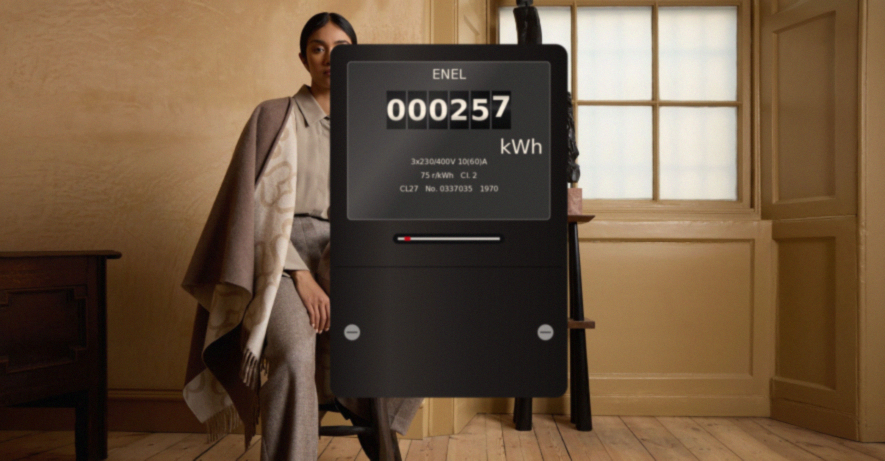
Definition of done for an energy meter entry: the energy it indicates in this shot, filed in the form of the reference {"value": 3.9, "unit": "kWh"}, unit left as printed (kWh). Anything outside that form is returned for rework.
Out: {"value": 257, "unit": "kWh"}
